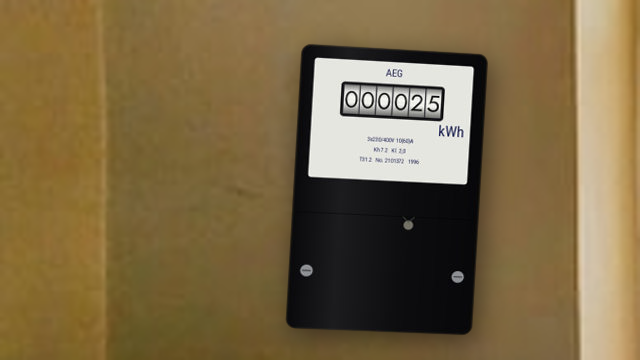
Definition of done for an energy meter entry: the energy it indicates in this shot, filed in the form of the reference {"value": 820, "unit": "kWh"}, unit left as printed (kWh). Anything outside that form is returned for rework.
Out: {"value": 25, "unit": "kWh"}
